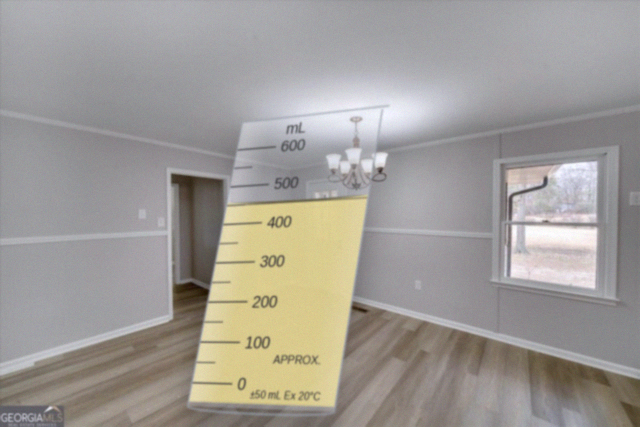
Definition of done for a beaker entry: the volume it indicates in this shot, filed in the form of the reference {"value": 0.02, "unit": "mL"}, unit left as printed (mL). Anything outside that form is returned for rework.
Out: {"value": 450, "unit": "mL"}
